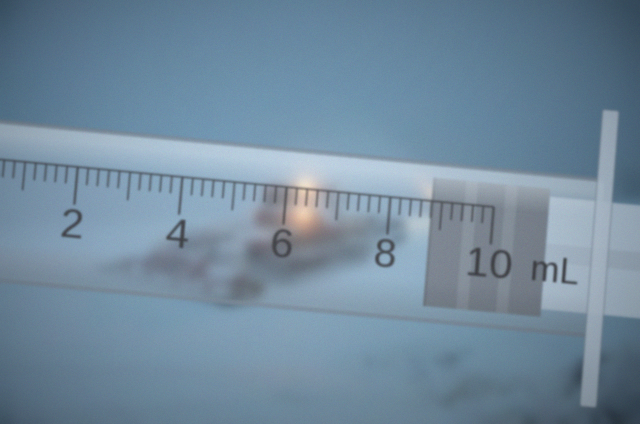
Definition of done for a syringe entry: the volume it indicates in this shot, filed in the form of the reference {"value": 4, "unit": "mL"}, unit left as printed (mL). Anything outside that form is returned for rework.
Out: {"value": 8.8, "unit": "mL"}
